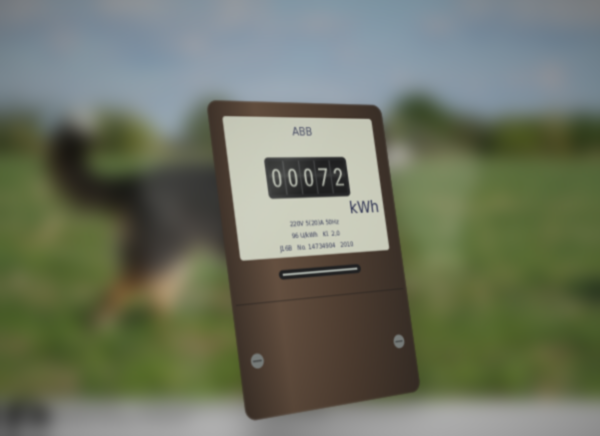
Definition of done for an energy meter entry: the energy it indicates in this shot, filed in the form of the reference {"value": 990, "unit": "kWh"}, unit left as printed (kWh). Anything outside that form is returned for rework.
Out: {"value": 72, "unit": "kWh"}
